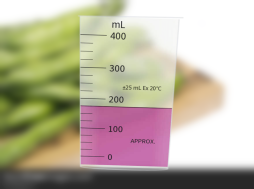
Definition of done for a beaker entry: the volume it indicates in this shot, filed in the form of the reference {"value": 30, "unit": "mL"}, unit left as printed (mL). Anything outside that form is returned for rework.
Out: {"value": 175, "unit": "mL"}
